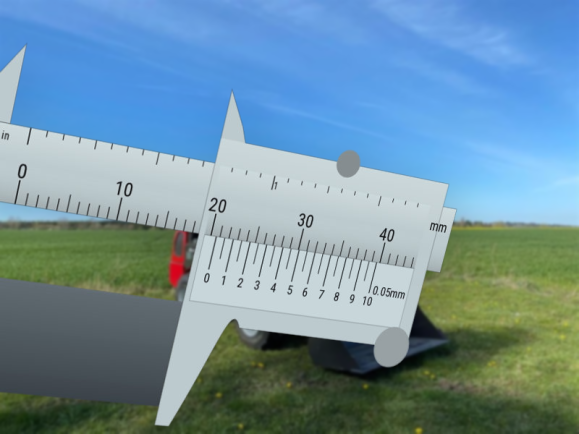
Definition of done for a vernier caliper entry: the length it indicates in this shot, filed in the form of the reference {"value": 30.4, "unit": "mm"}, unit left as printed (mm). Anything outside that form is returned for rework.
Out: {"value": 20.6, "unit": "mm"}
